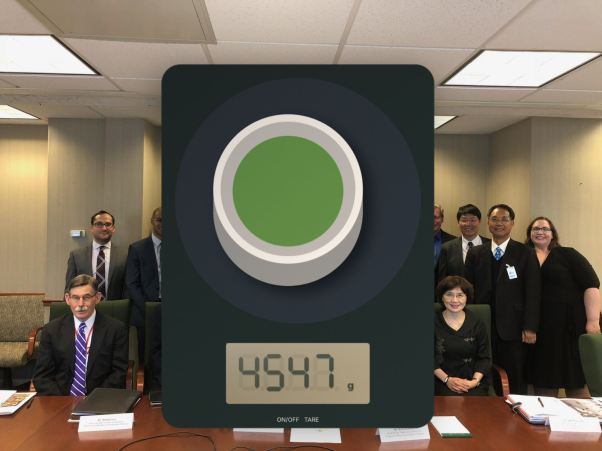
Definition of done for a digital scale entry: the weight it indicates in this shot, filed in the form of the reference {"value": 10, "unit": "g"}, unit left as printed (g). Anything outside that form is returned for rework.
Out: {"value": 4547, "unit": "g"}
